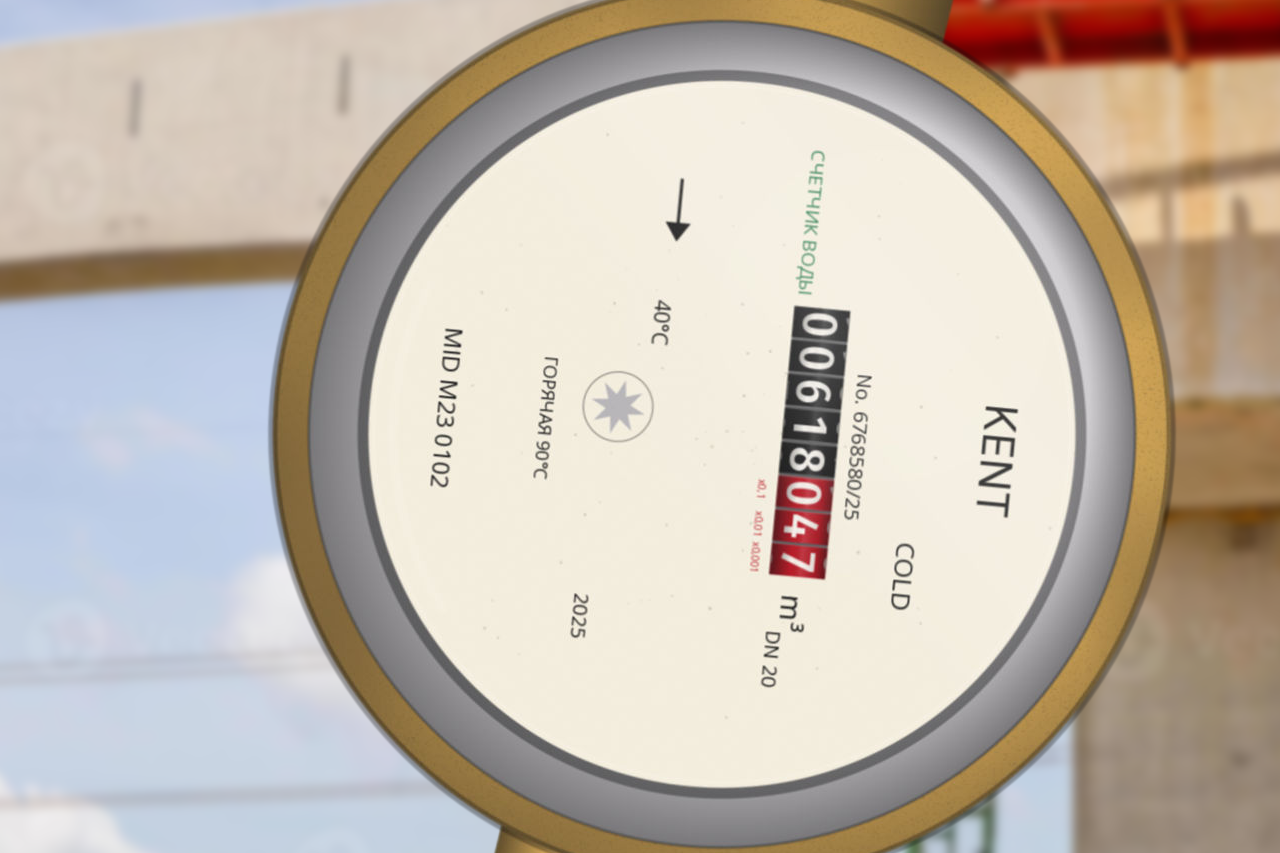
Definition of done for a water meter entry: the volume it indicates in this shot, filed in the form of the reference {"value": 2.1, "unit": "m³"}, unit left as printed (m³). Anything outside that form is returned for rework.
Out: {"value": 618.047, "unit": "m³"}
